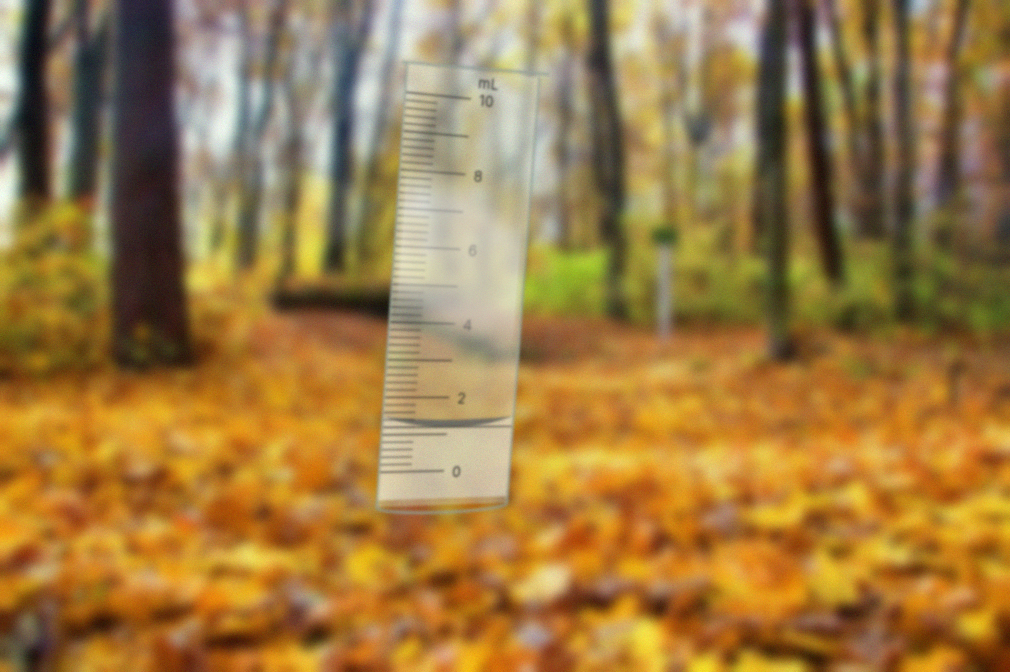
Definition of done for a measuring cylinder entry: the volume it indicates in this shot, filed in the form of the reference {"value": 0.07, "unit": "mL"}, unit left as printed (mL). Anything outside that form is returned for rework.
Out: {"value": 1.2, "unit": "mL"}
